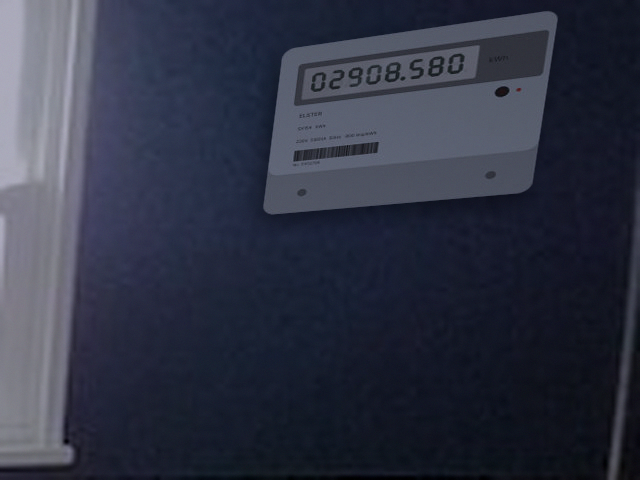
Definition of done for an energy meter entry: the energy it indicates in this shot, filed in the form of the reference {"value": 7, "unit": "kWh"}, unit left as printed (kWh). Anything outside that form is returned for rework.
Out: {"value": 2908.580, "unit": "kWh"}
